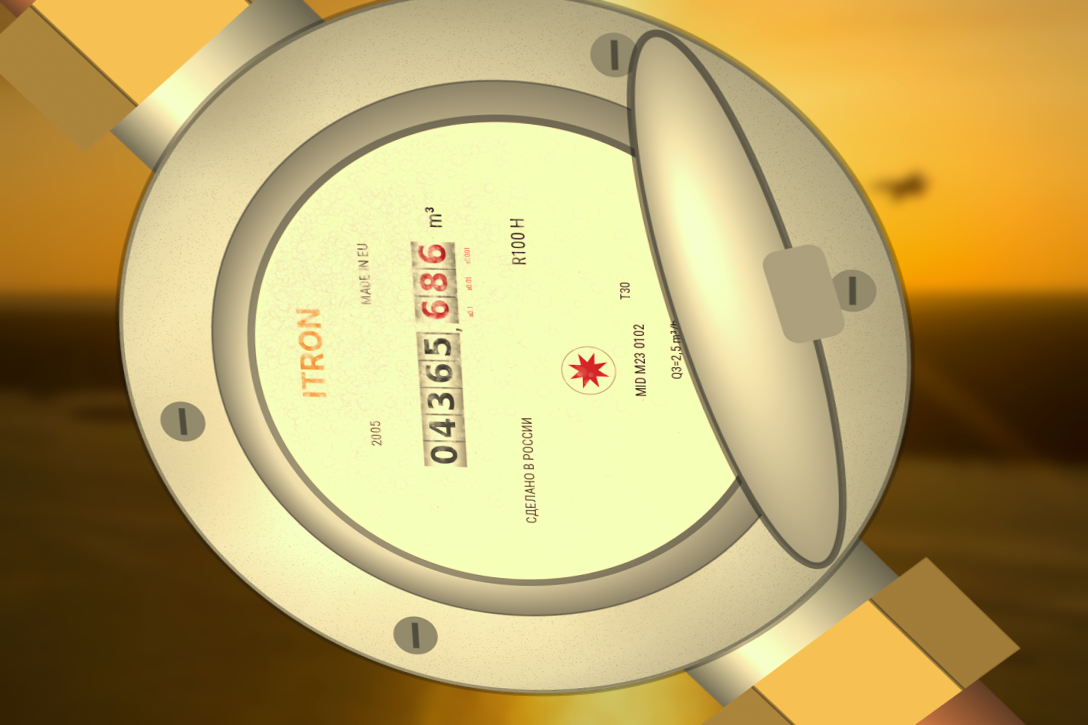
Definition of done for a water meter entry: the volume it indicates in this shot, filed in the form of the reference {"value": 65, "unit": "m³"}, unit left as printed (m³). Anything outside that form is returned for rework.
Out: {"value": 4365.686, "unit": "m³"}
